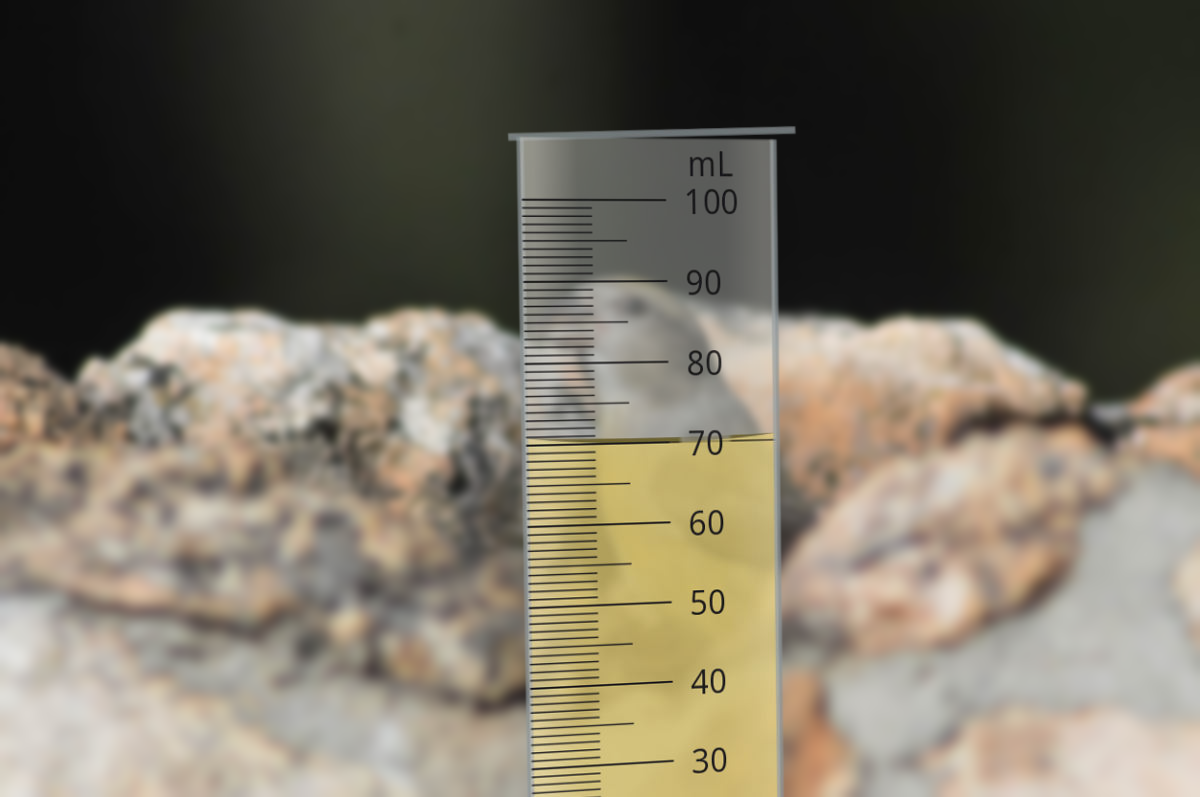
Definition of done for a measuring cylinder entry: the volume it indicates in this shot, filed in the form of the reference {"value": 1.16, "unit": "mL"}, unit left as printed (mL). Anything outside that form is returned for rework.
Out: {"value": 70, "unit": "mL"}
